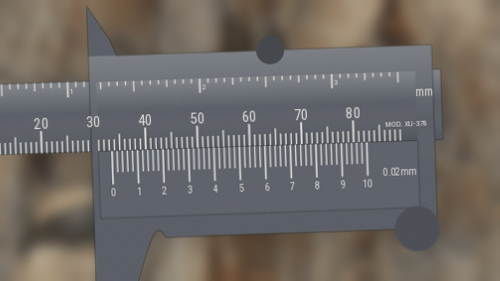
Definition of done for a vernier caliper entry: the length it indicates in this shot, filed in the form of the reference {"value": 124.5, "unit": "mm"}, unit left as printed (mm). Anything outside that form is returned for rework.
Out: {"value": 33.5, "unit": "mm"}
